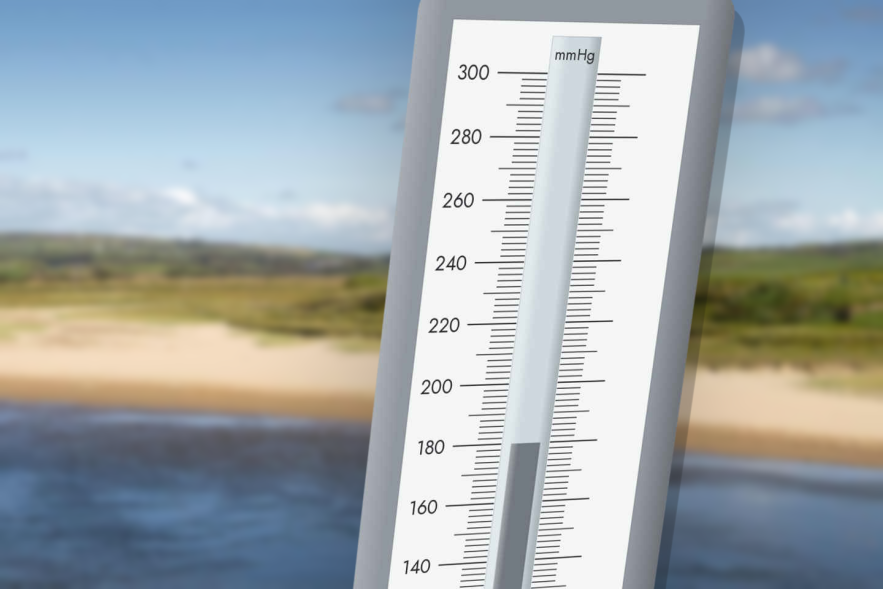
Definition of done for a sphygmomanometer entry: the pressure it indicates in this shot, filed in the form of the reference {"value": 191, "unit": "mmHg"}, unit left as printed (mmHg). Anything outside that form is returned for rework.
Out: {"value": 180, "unit": "mmHg"}
